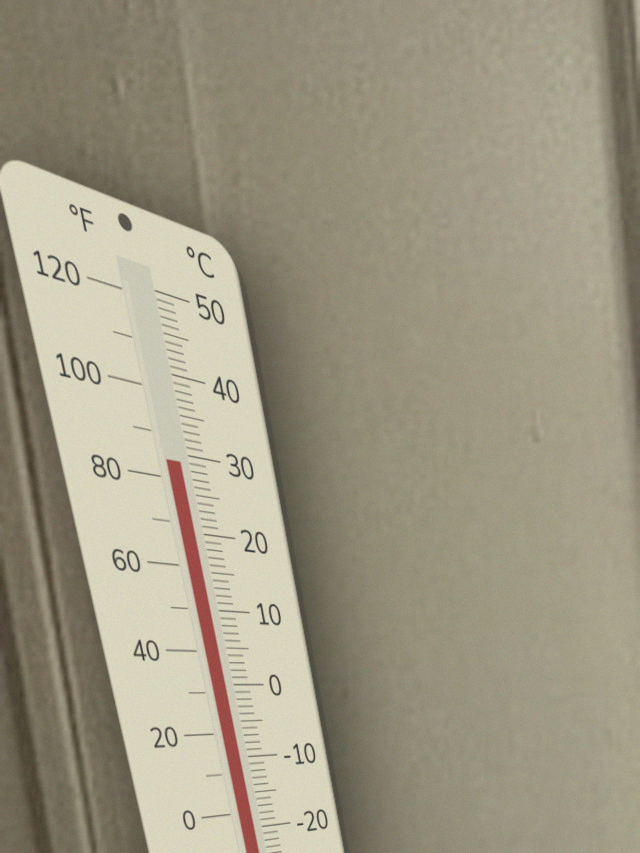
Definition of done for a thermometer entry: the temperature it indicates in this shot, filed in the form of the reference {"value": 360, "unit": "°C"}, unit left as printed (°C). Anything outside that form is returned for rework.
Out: {"value": 29, "unit": "°C"}
